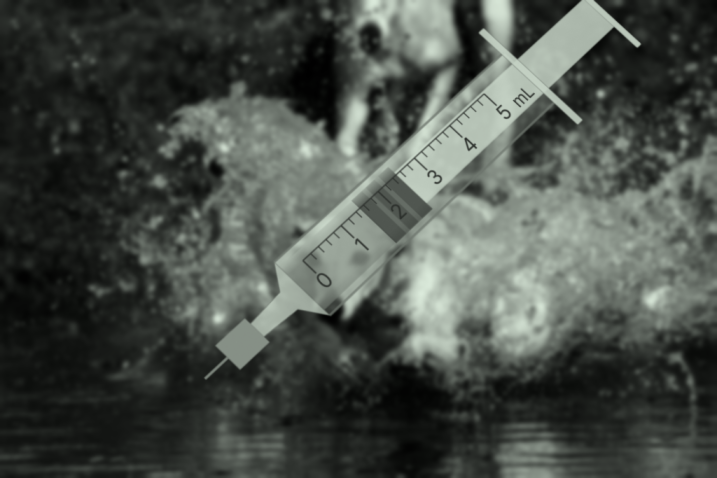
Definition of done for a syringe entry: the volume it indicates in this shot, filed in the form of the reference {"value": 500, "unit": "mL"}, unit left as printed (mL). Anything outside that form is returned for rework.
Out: {"value": 1.5, "unit": "mL"}
